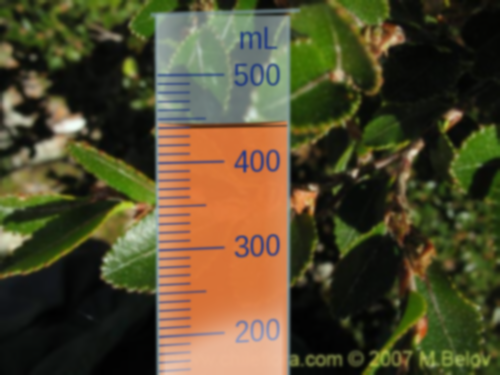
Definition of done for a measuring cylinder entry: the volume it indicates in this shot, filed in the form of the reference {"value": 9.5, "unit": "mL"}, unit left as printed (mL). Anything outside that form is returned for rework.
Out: {"value": 440, "unit": "mL"}
